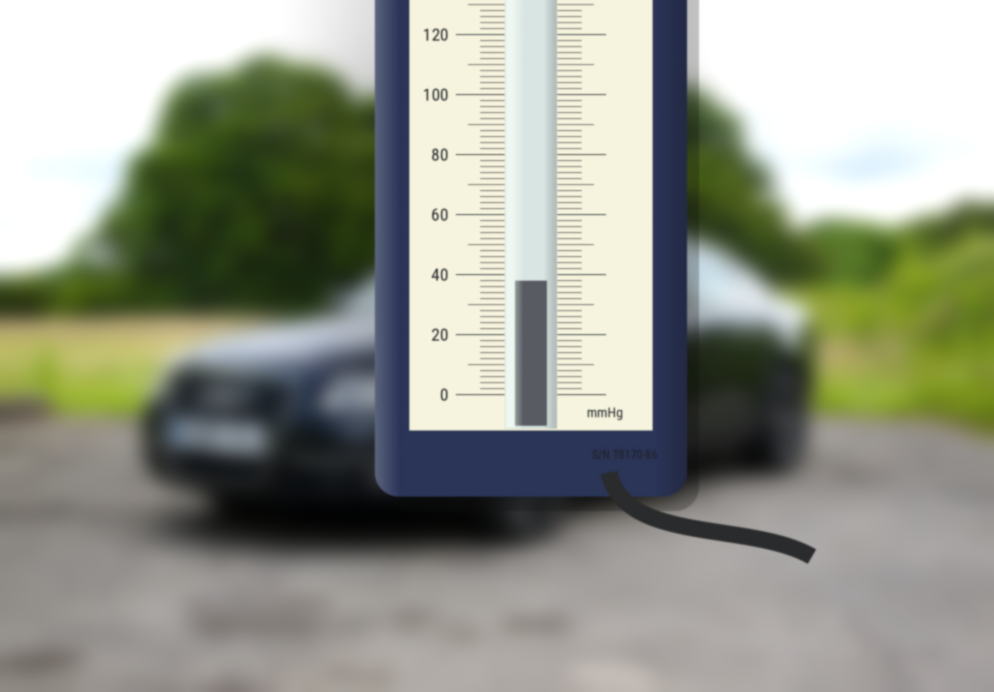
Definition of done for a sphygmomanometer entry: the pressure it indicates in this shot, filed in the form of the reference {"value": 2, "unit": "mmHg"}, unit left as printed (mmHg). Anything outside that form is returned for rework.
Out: {"value": 38, "unit": "mmHg"}
